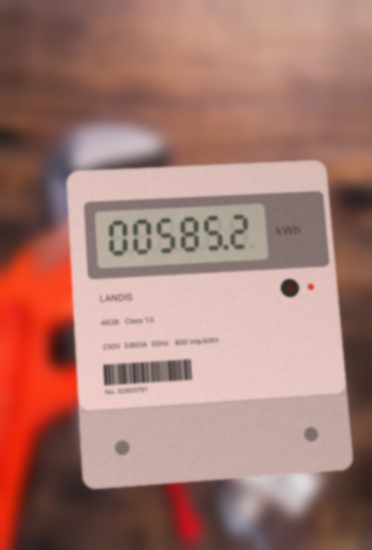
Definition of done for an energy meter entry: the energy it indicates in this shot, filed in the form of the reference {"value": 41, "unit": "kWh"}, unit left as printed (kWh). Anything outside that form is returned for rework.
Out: {"value": 585.2, "unit": "kWh"}
